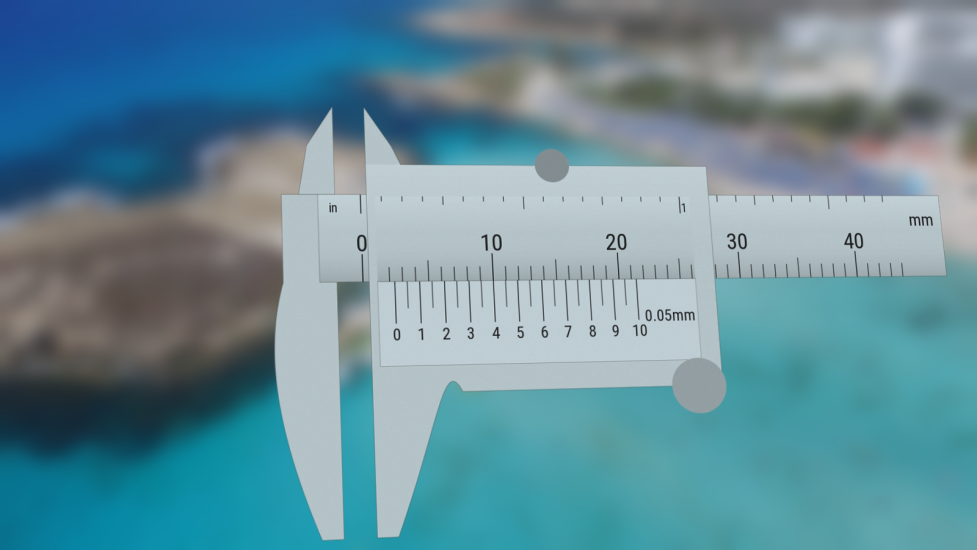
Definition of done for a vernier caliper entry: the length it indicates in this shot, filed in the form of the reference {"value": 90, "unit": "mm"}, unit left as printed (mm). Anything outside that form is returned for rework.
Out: {"value": 2.4, "unit": "mm"}
